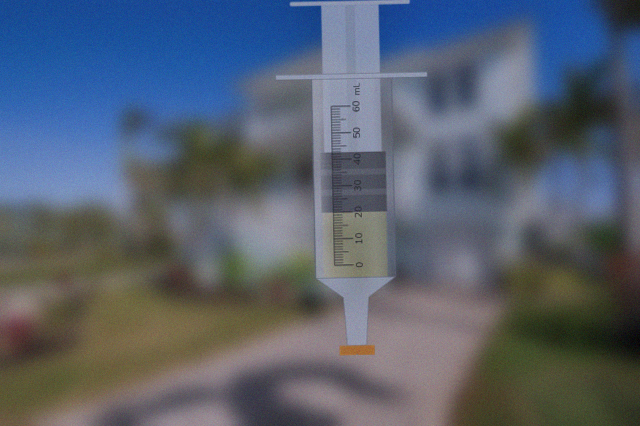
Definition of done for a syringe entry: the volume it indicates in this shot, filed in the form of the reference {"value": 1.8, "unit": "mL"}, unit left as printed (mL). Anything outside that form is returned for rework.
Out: {"value": 20, "unit": "mL"}
